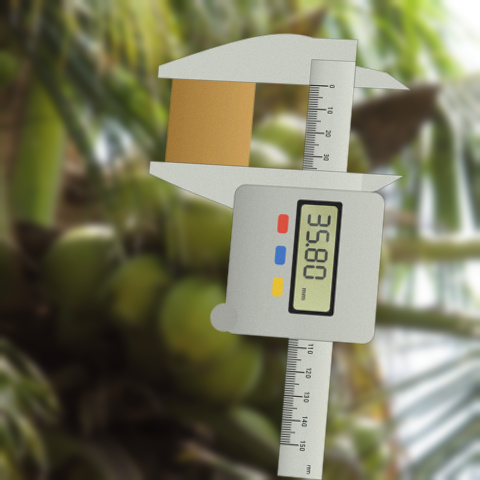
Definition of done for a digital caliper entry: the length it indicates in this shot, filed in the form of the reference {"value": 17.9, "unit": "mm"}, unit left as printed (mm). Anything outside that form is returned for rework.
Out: {"value": 35.80, "unit": "mm"}
